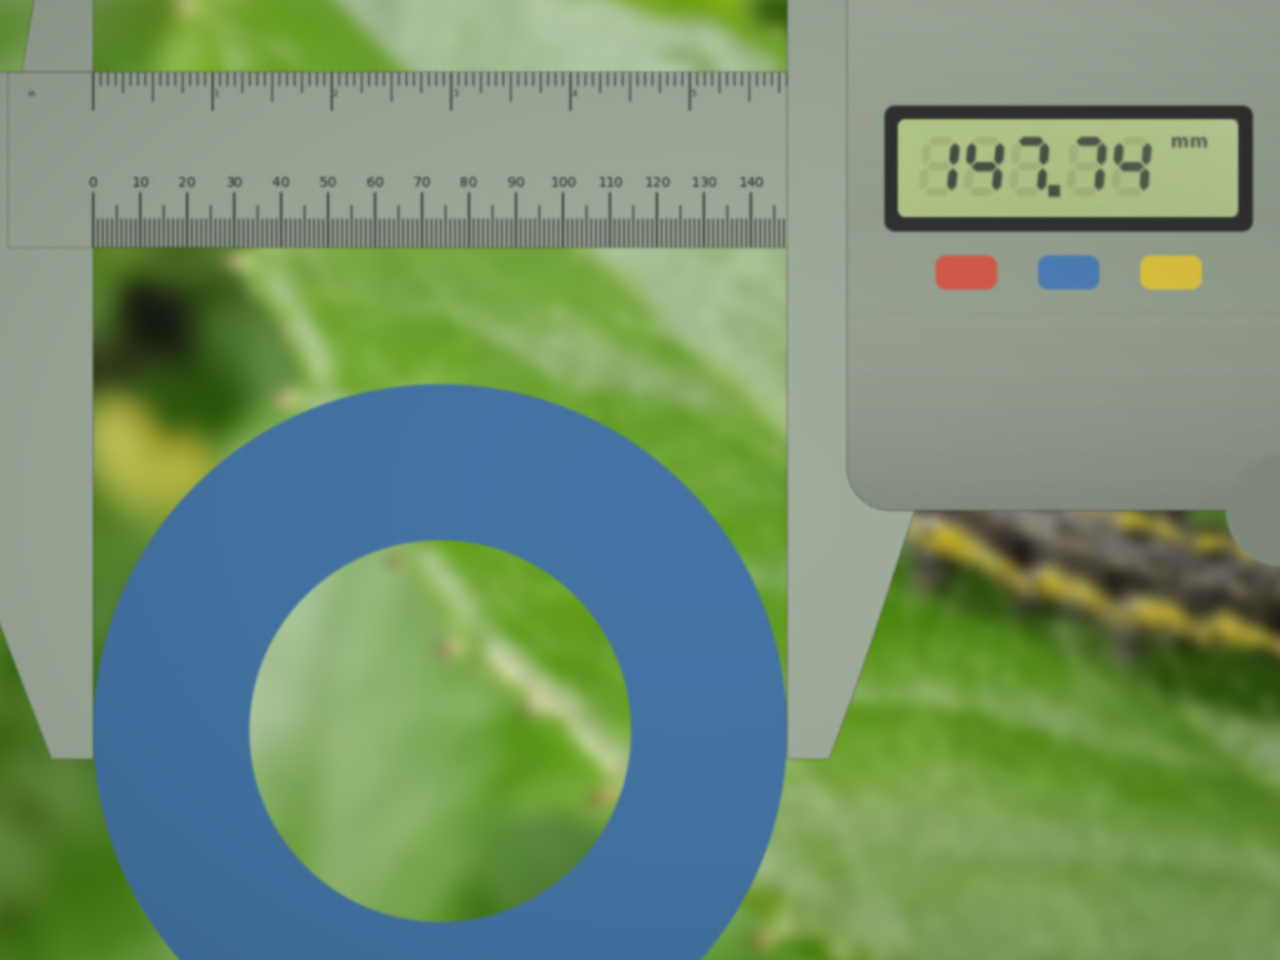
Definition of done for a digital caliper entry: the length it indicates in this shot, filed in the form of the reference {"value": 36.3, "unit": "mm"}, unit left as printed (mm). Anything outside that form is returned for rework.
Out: {"value": 147.74, "unit": "mm"}
